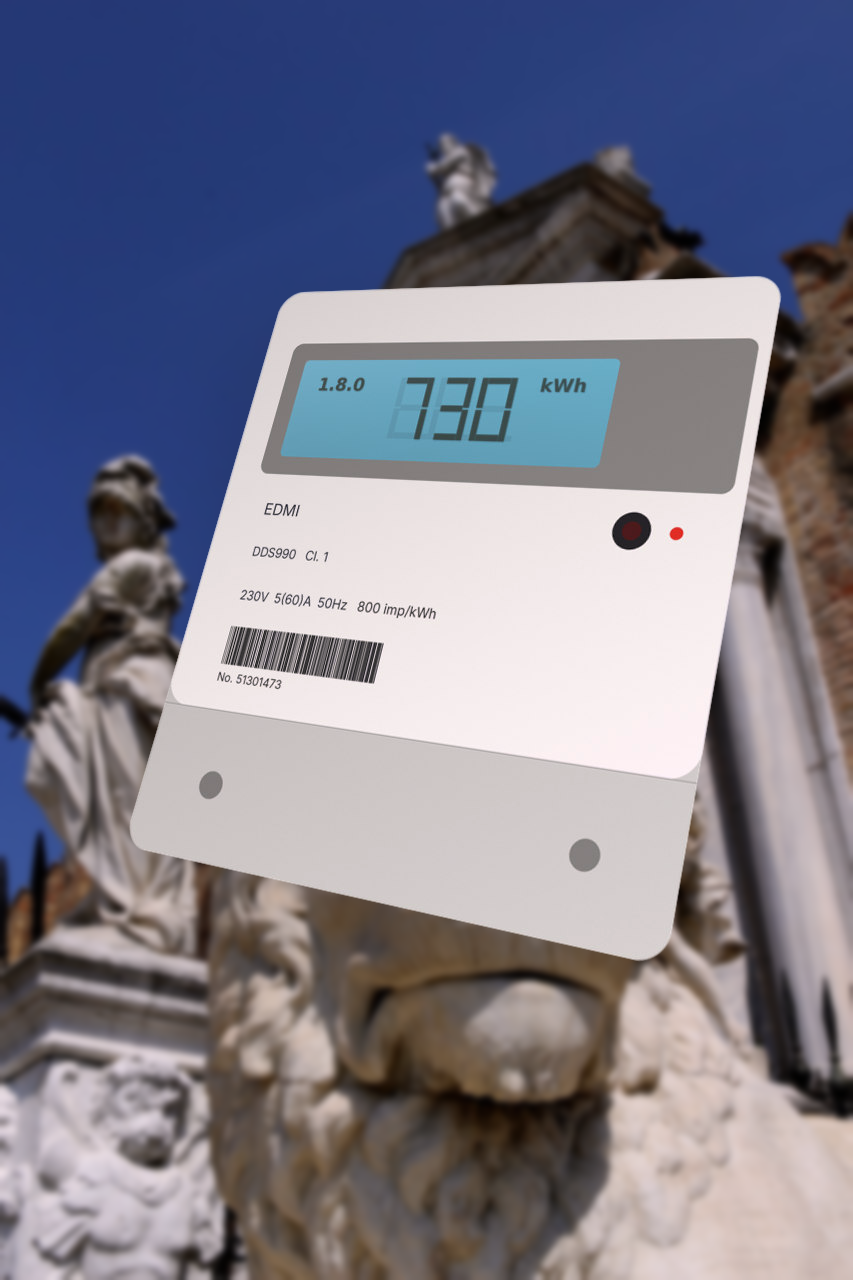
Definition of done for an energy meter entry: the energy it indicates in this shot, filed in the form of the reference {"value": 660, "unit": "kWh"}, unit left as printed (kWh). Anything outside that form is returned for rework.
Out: {"value": 730, "unit": "kWh"}
